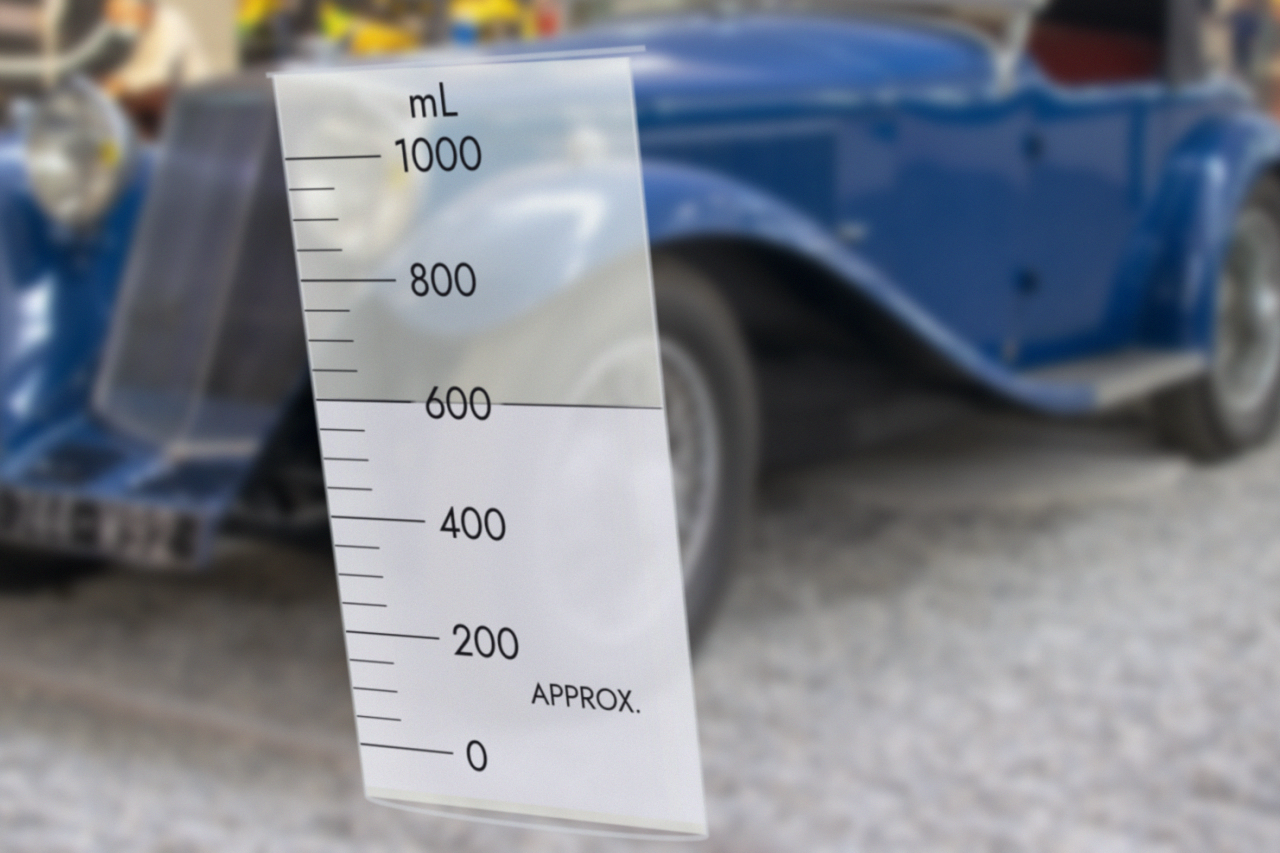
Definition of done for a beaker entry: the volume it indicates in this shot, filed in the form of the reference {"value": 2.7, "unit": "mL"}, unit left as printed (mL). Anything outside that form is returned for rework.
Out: {"value": 600, "unit": "mL"}
